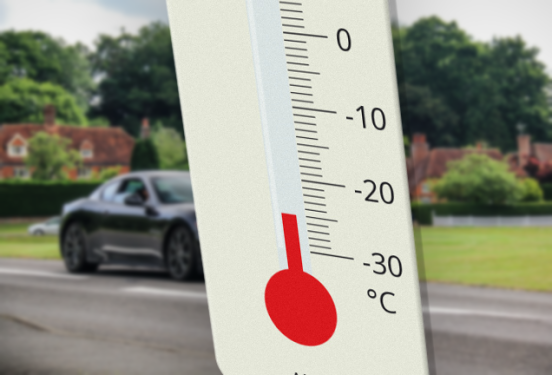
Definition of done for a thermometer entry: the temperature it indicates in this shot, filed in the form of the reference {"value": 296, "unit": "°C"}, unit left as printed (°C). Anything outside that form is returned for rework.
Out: {"value": -25, "unit": "°C"}
